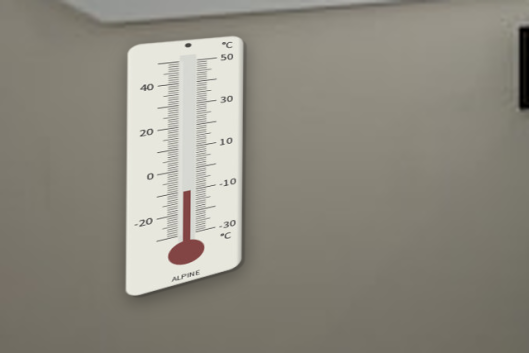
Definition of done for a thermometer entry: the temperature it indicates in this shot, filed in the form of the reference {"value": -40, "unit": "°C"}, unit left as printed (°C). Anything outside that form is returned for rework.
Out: {"value": -10, "unit": "°C"}
